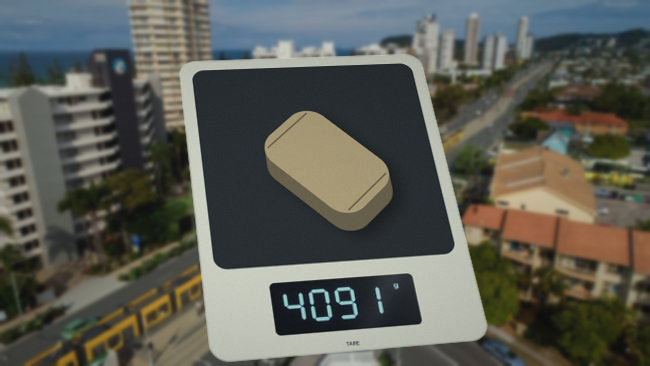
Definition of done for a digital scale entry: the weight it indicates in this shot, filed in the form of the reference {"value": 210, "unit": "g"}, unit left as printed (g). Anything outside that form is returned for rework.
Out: {"value": 4091, "unit": "g"}
